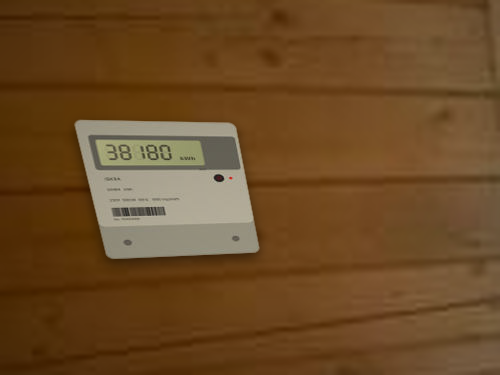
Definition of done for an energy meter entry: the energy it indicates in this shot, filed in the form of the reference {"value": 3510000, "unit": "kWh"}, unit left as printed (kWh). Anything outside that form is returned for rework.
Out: {"value": 38180, "unit": "kWh"}
